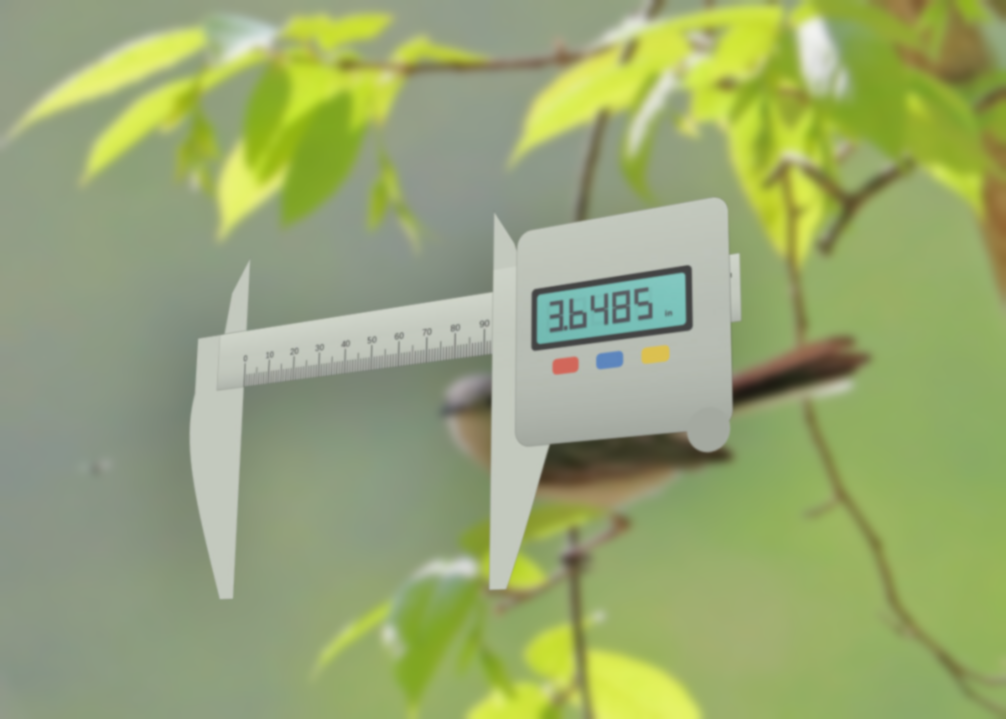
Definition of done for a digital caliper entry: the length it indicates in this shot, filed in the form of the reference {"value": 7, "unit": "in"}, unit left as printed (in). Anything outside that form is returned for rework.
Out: {"value": 3.6485, "unit": "in"}
